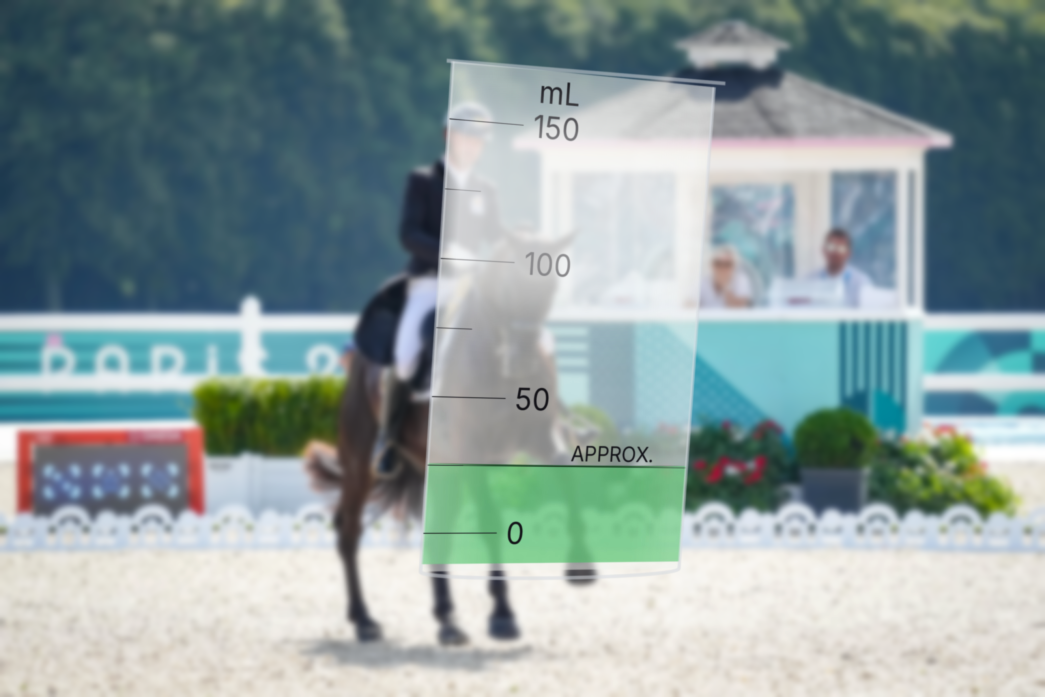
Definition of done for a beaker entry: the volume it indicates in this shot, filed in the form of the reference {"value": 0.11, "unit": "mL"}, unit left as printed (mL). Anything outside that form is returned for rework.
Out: {"value": 25, "unit": "mL"}
